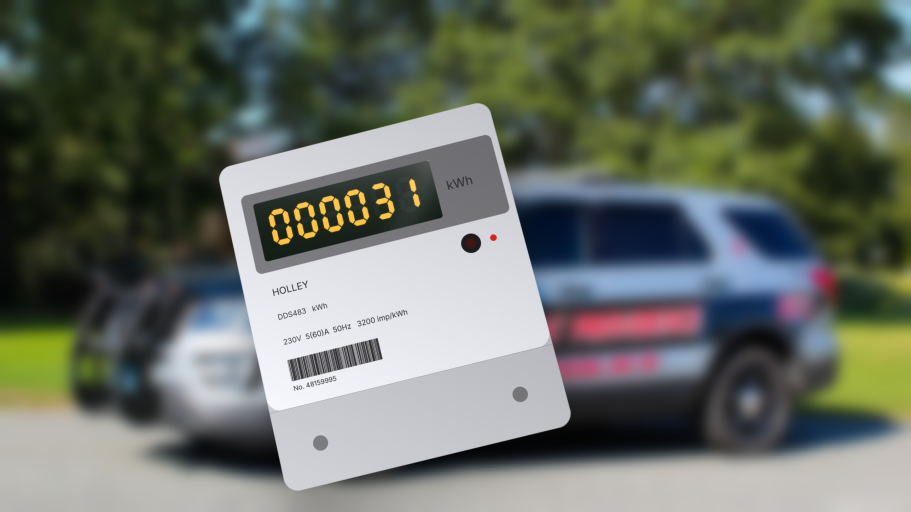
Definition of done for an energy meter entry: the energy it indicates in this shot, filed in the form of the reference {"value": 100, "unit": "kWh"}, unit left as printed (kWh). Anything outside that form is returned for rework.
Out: {"value": 31, "unit": "kWh"}
